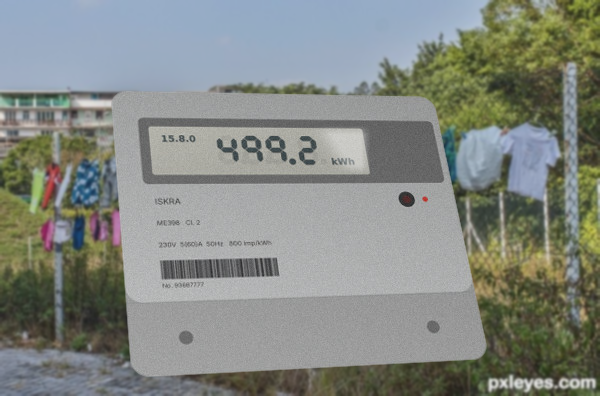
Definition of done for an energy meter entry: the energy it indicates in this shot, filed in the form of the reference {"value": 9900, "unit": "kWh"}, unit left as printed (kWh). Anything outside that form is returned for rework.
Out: {"value": 499.2, "unit": "kWh"}
